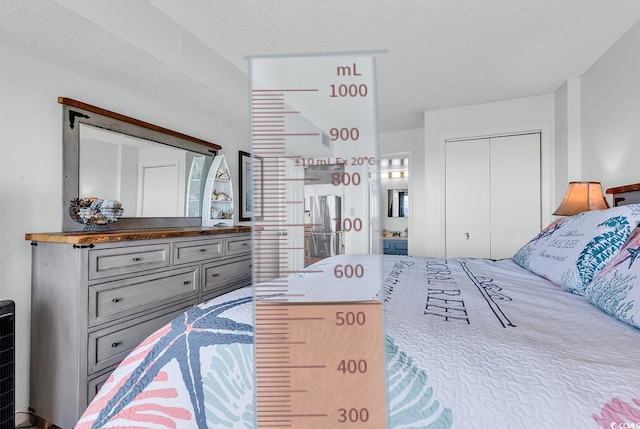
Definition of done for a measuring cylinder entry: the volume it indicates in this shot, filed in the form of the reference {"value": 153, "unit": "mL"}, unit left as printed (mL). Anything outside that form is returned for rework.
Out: {"value": 530, "unit": "mL"}
